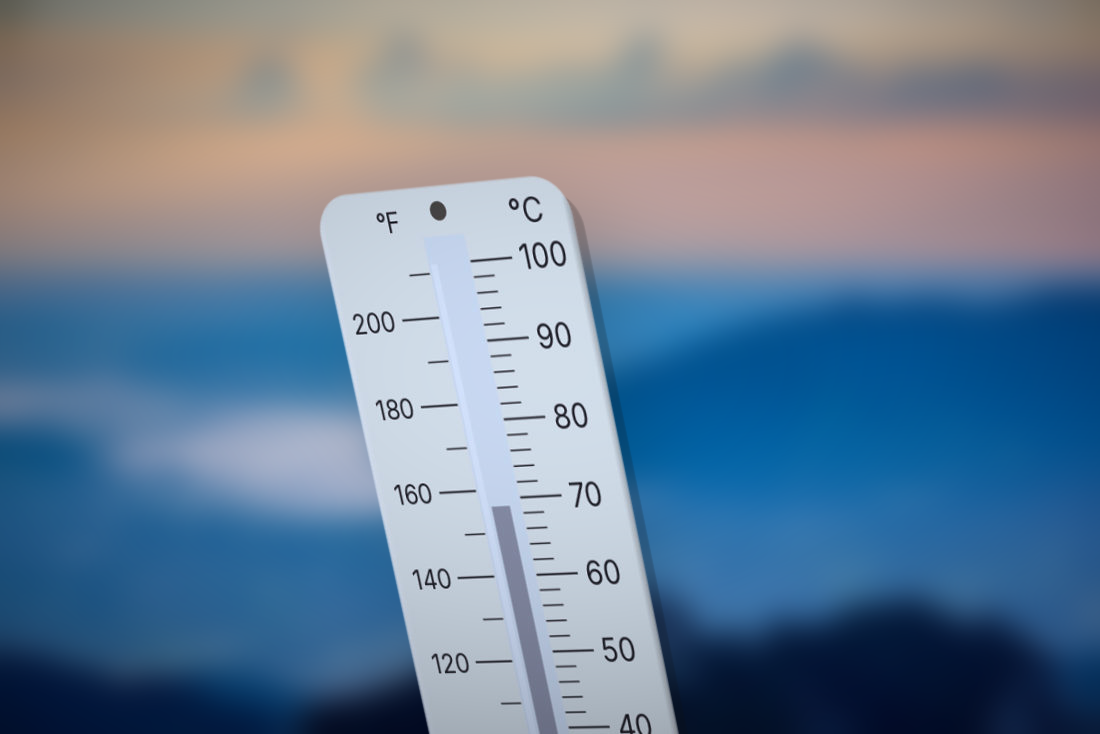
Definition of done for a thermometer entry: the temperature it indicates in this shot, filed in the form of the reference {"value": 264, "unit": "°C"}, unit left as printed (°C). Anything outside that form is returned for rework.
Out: {"value": 69, "unit": "°C"}
